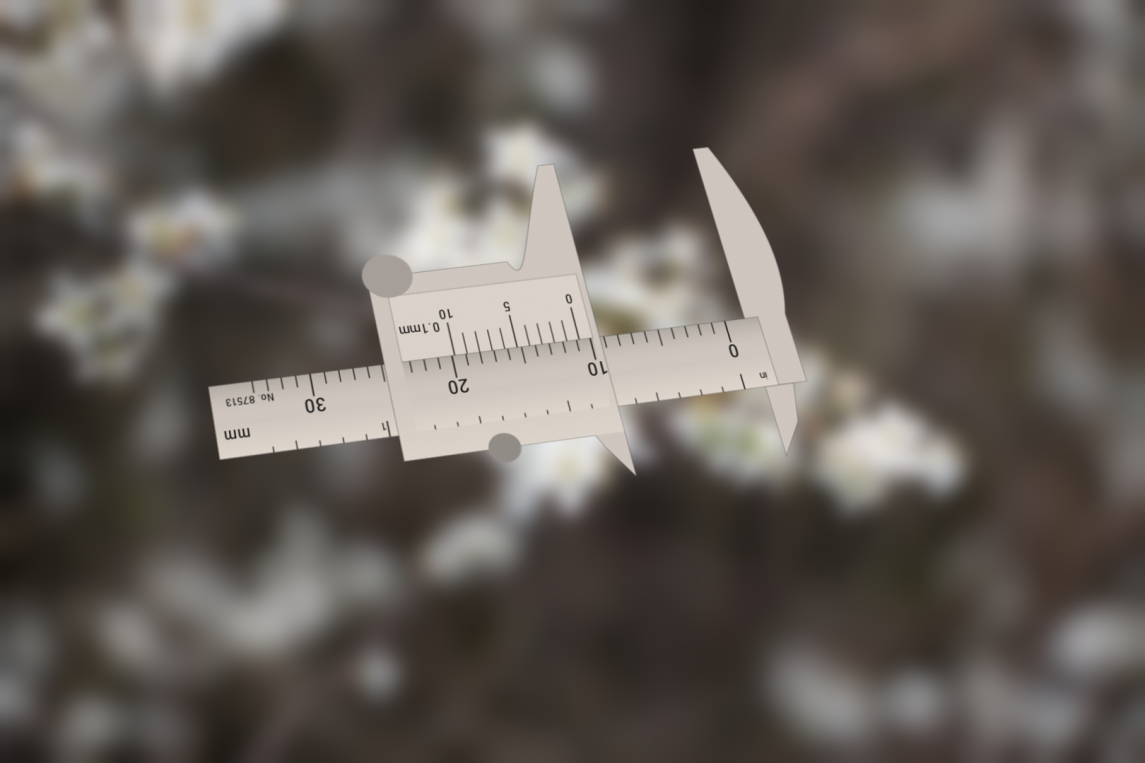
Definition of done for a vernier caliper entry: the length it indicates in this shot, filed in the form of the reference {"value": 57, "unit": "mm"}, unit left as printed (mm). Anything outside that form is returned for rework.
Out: {"value": 10.8, "unit": "mm"}
